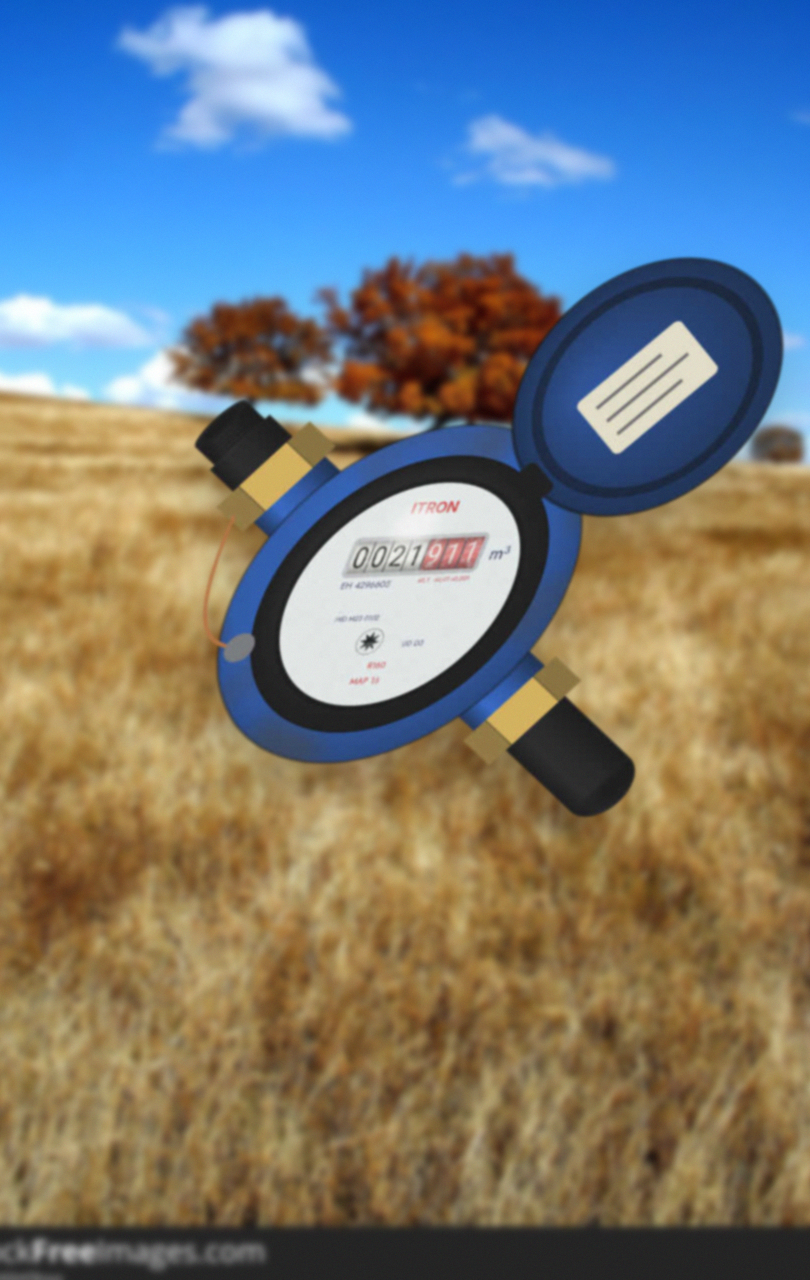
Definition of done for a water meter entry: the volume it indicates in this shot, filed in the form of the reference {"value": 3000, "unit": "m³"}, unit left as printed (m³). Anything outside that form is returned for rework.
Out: {"value": 21.911, "unit": "m³"}
